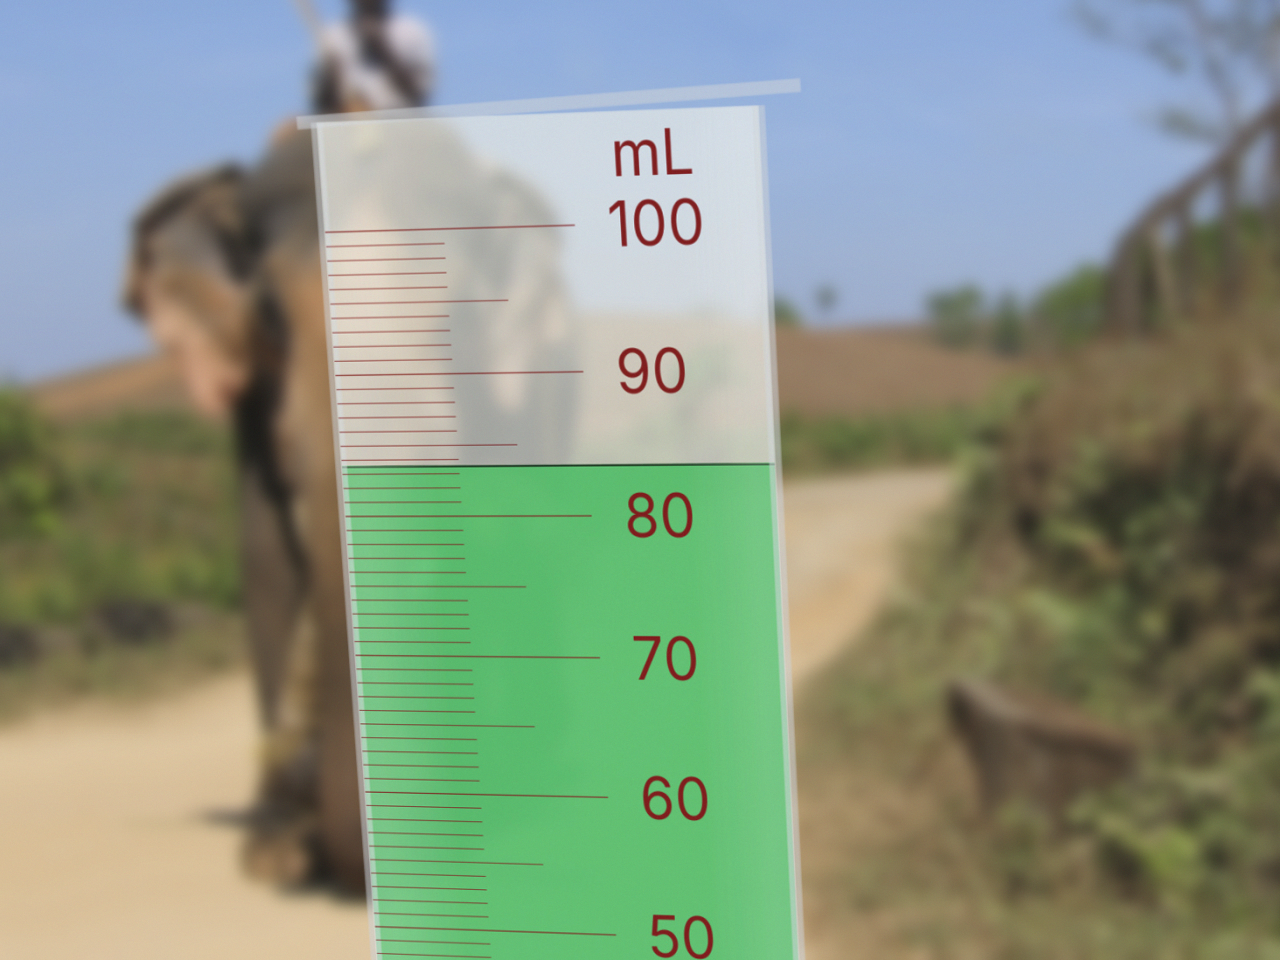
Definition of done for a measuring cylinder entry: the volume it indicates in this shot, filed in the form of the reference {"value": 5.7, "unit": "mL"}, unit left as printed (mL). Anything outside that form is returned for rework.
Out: {"value": 83.5, "unit": "mL"}
